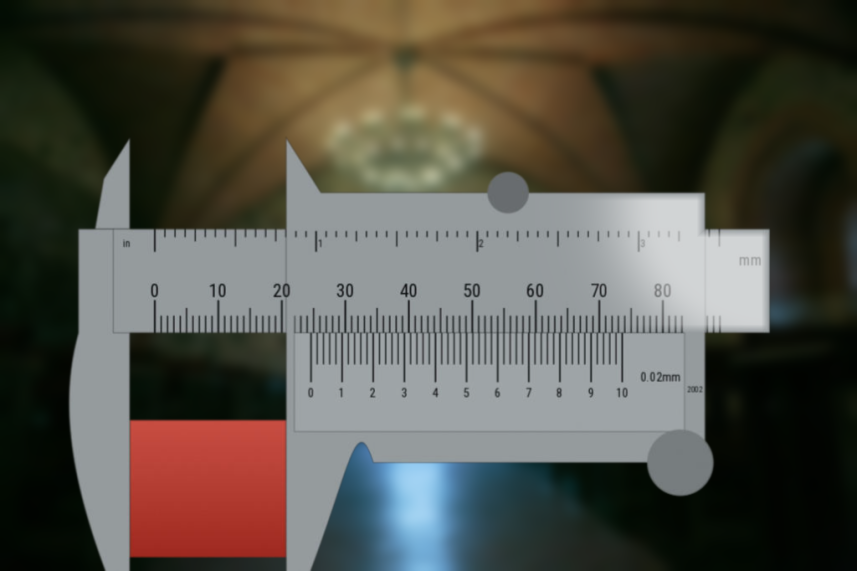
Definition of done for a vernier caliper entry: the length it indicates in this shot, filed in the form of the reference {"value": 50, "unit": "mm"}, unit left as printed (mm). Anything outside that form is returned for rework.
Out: {"value": 24.6, "unit": "mm"}
